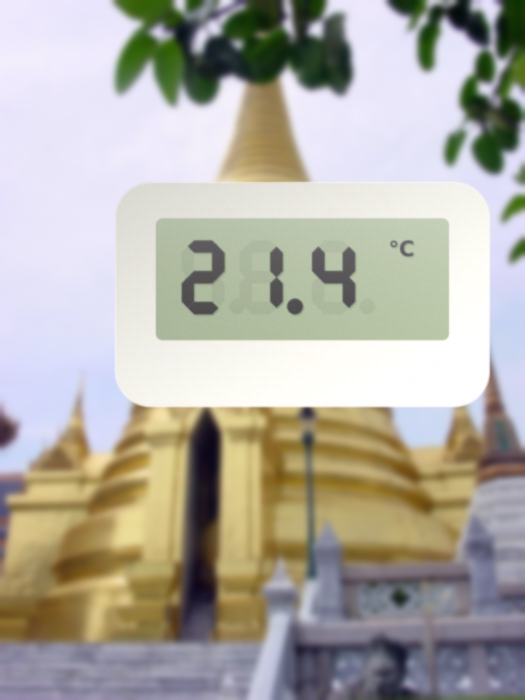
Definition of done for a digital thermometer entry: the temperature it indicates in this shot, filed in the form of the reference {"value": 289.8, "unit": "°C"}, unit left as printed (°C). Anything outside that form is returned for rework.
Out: {"value": 21.4, "unit": "°C"}
